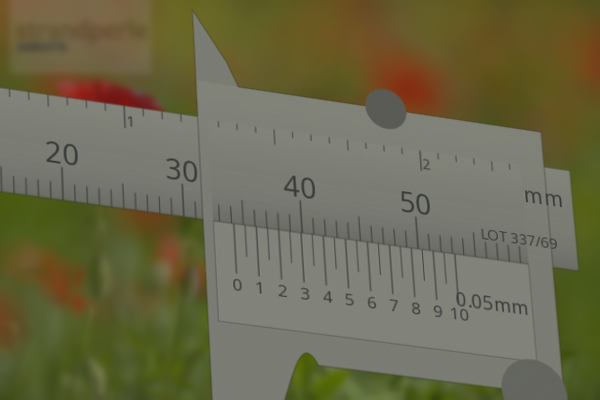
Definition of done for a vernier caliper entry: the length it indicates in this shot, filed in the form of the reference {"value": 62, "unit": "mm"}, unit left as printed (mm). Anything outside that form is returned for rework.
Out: {"value": 34.2, "unit": "mm"}
